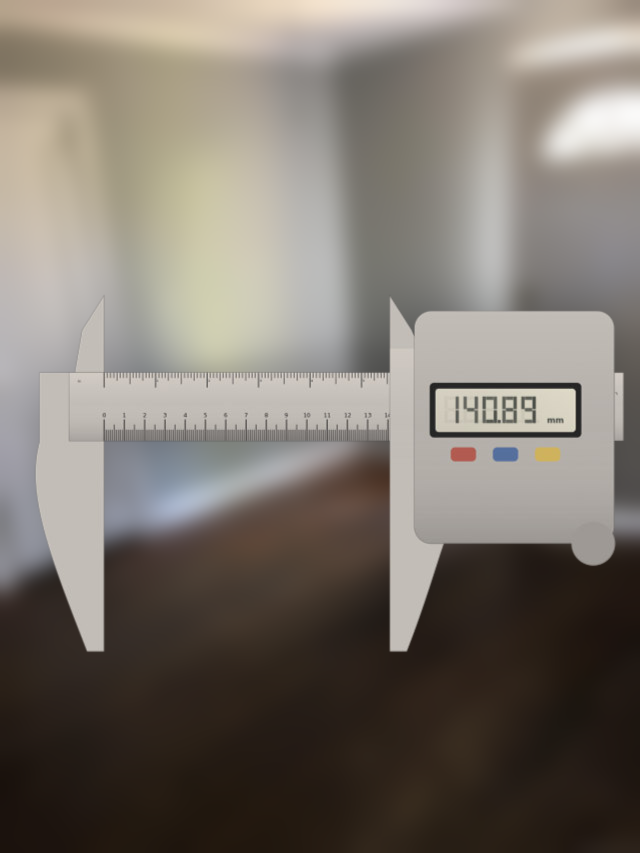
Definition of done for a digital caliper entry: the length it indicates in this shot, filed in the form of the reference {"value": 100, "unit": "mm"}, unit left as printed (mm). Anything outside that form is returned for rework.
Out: {"value": 140.89, "unit": "mm"}
